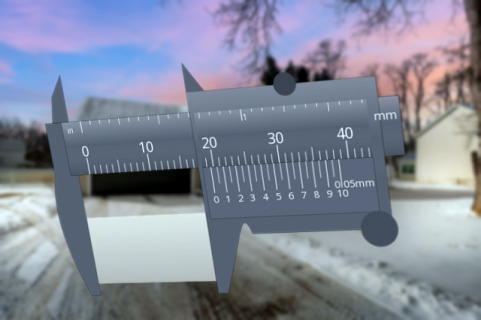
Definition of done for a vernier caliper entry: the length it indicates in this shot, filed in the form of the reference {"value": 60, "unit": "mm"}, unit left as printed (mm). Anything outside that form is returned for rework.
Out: {"value": 19.6, "unit": "mm"}
